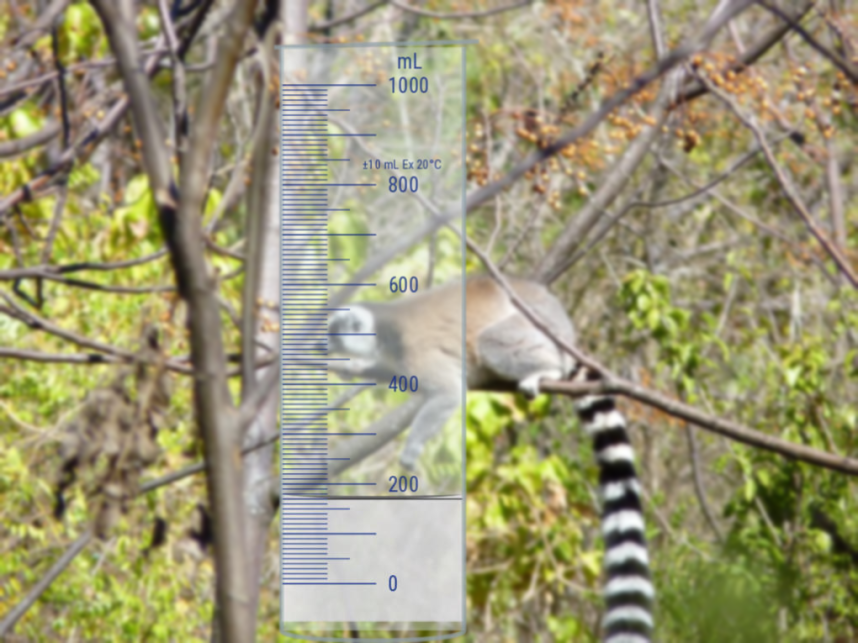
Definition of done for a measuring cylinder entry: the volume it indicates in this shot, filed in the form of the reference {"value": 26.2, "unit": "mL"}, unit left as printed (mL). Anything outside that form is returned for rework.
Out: {"value": 170, "unit": "mL"}
